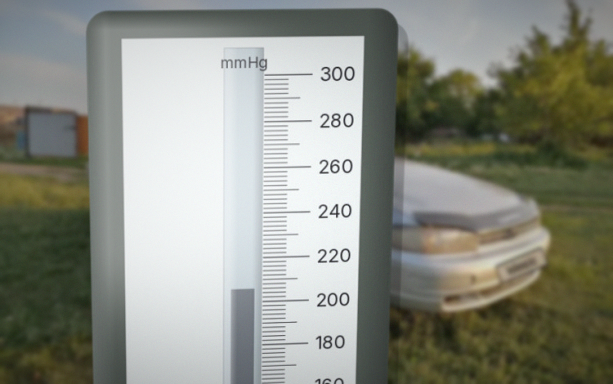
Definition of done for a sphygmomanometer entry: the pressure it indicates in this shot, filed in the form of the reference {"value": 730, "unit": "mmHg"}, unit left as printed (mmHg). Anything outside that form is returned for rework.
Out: {"value": 206, "unit": "mmHg"}
